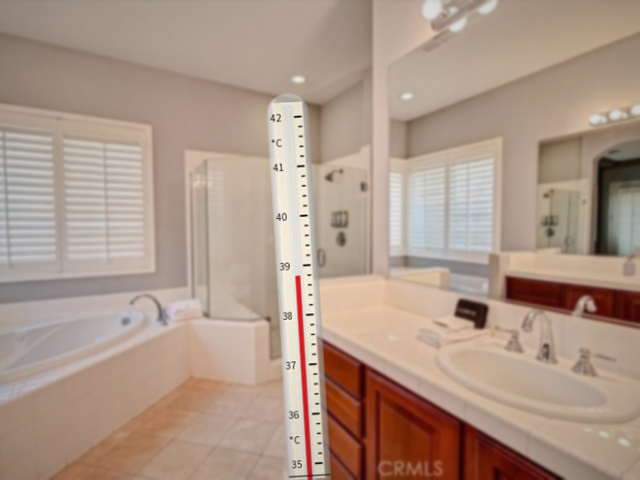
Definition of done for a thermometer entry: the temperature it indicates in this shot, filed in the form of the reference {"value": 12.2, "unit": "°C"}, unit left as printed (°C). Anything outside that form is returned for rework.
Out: {"value": 38.8, "unit": "°C"}
